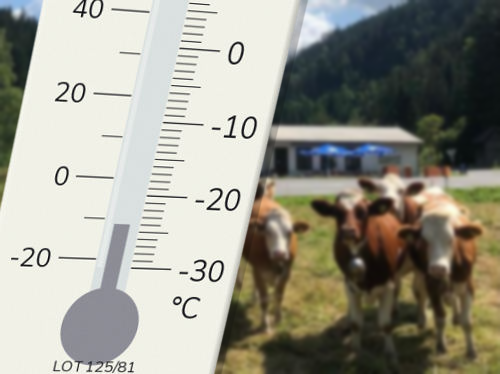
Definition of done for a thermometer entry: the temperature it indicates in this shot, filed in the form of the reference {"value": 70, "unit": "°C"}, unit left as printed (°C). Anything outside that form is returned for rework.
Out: {"value": -24, "unit": "°C"}
